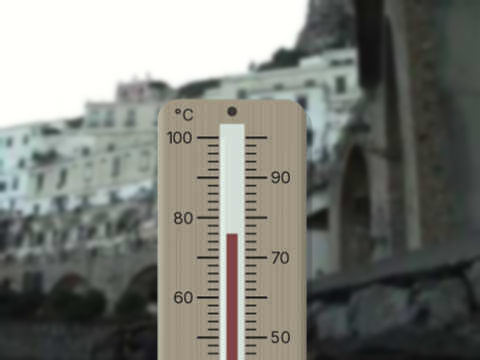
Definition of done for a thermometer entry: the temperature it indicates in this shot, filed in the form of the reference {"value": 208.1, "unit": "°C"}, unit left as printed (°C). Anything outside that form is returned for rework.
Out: {"value": 76, "unit": "°C"}
